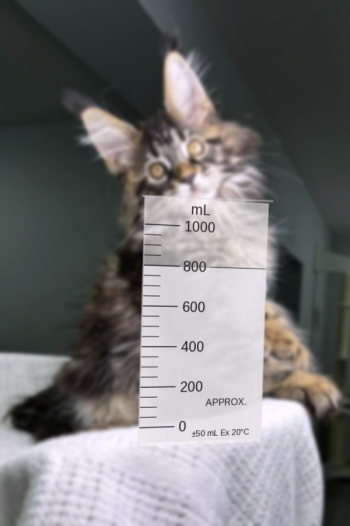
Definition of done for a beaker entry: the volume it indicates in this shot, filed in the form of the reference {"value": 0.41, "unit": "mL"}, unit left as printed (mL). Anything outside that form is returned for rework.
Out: {"value": 800, "unit": "mL"}
